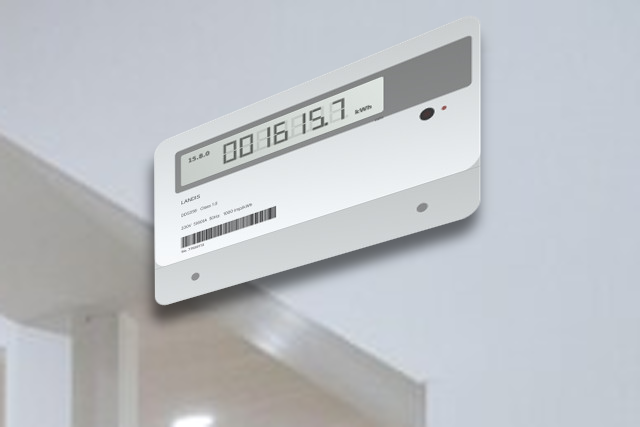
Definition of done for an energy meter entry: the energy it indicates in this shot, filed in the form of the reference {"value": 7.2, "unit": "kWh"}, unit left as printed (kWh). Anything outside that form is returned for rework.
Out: {"value": 1615.7, "unit": "kWh"}
